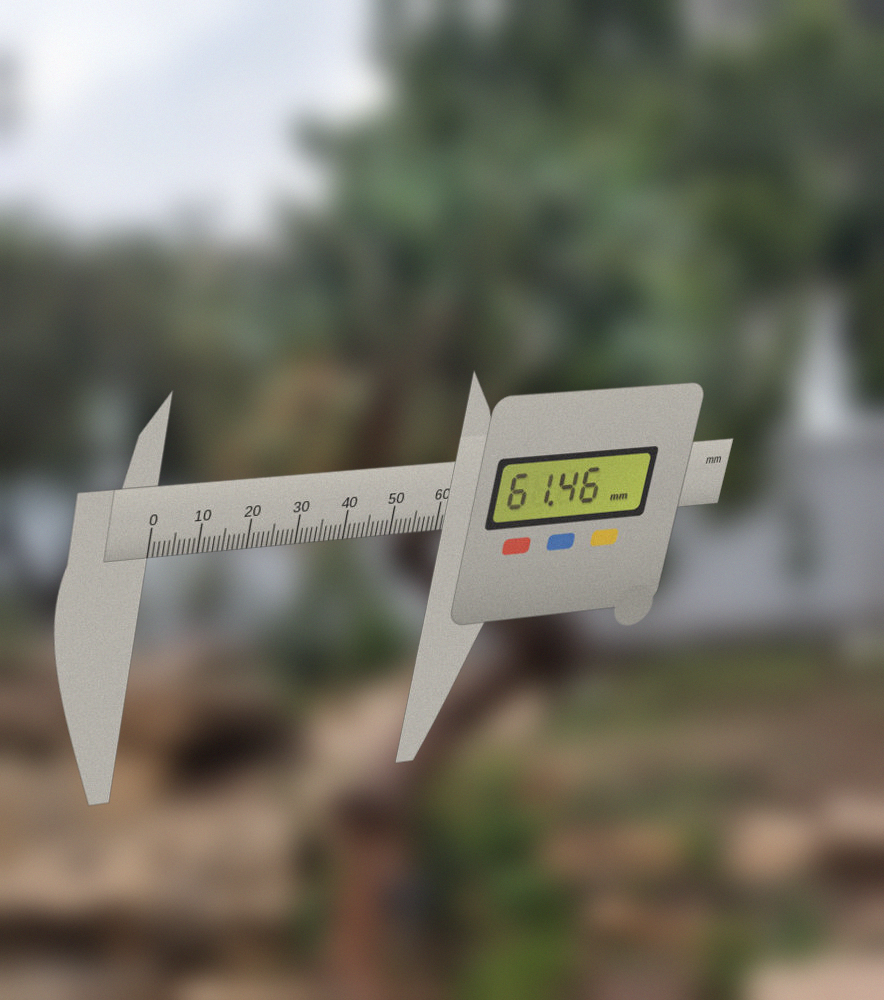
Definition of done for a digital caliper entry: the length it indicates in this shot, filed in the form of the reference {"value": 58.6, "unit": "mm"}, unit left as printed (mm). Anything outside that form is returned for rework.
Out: {"value": 61.46, "unit": "mm"}
